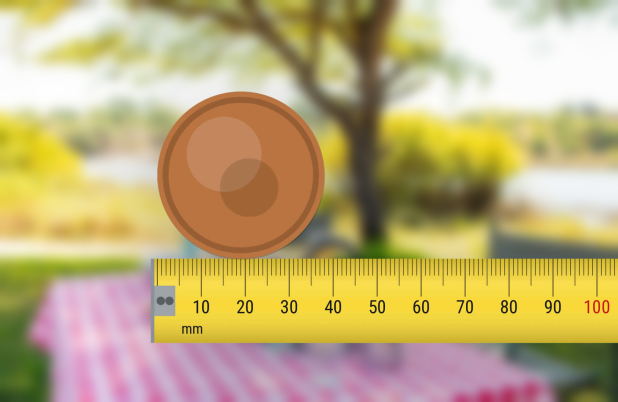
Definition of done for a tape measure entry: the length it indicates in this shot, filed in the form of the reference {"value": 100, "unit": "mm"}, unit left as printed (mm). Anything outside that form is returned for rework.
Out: {"value": 38, "unit": "mm"}
